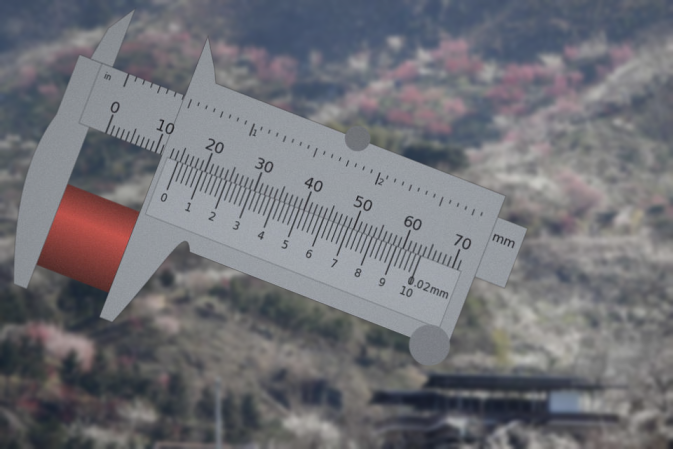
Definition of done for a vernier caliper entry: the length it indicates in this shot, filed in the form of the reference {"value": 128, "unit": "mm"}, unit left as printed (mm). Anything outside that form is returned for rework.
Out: {"value": 14.6, "unit": "mm"}
